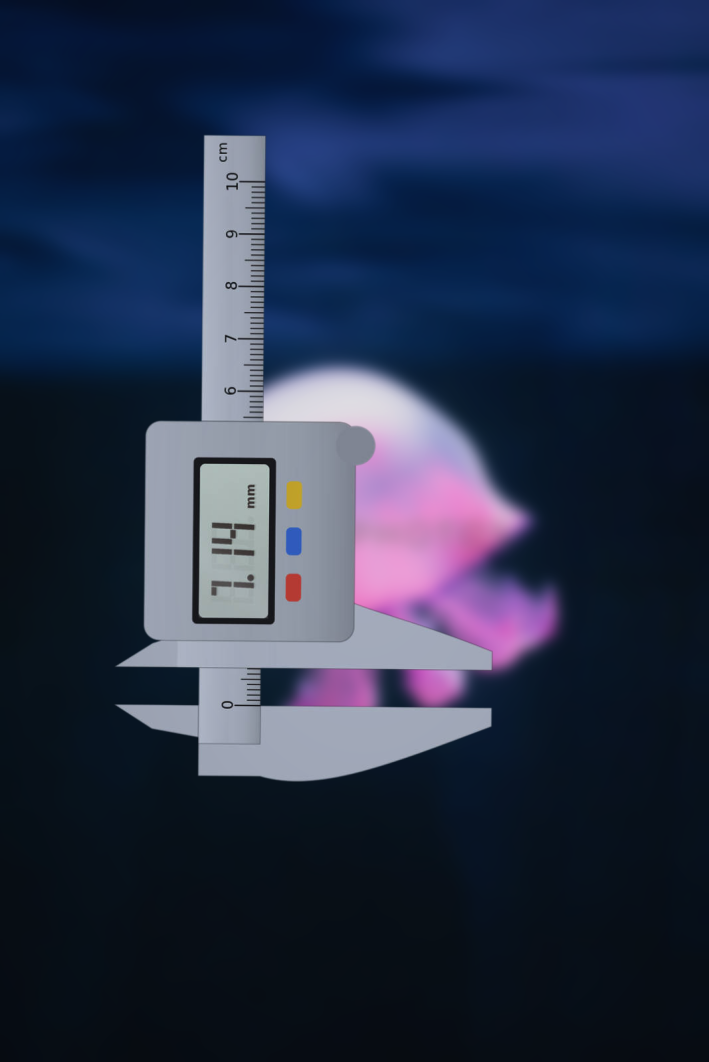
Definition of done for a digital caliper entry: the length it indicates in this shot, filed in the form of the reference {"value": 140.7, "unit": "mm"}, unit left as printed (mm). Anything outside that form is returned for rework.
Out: {"value": 7.14, "unit": "mm"}
